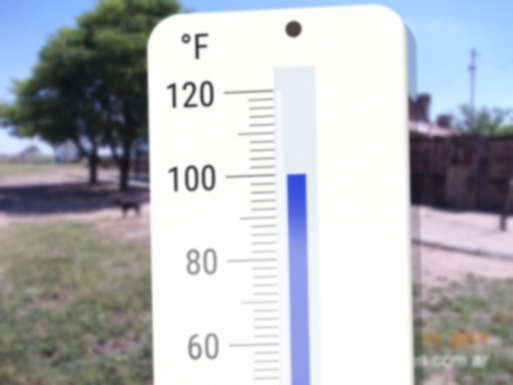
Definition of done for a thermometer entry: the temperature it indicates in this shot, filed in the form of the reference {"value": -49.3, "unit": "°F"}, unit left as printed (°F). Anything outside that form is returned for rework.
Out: {"value": 100, "unit": "°F"}
